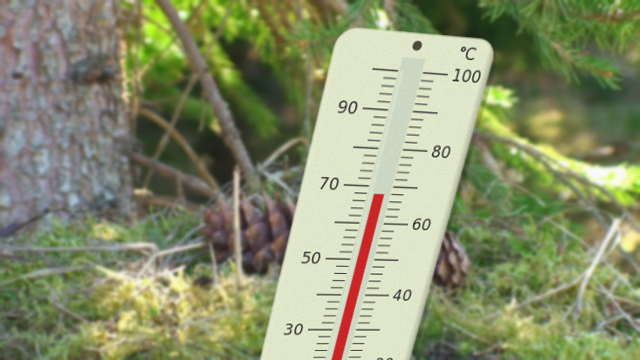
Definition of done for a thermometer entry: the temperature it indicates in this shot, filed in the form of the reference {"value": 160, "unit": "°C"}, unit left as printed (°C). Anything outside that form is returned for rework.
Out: {"value": 68, "unit": "°C"}
